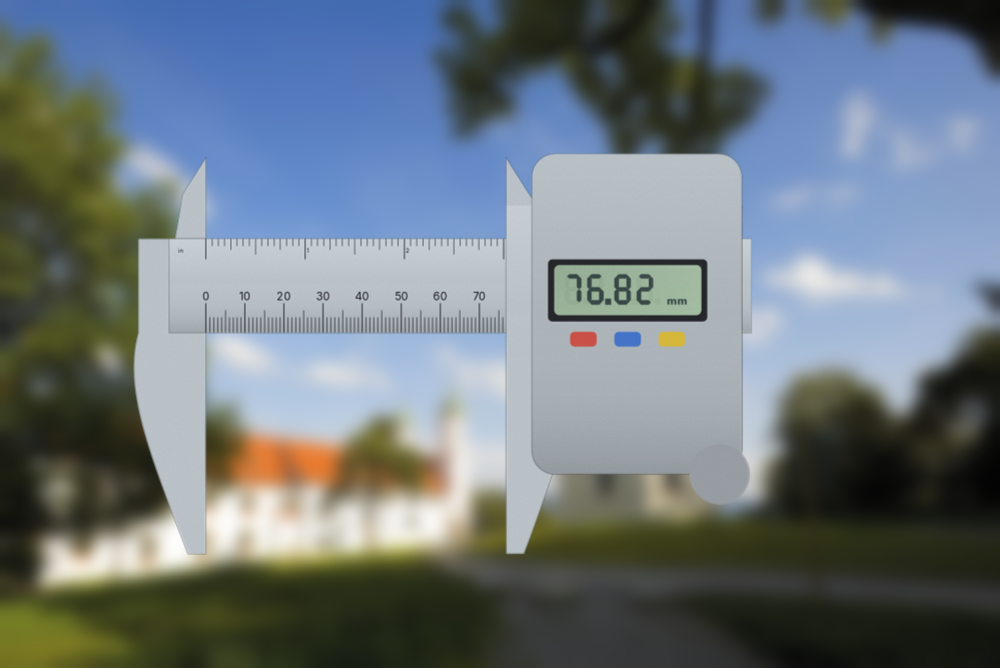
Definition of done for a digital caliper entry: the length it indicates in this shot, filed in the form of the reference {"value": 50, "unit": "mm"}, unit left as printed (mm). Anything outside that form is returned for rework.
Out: {"value": 76.82, "unit": "mm"}
